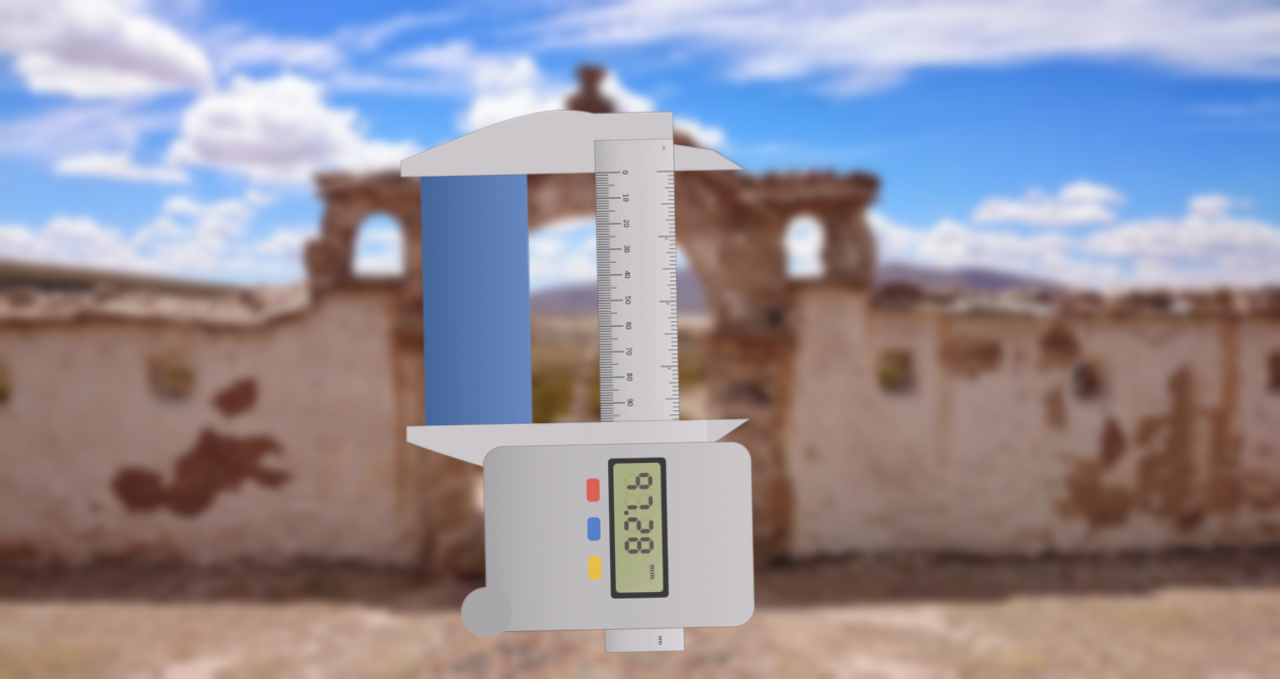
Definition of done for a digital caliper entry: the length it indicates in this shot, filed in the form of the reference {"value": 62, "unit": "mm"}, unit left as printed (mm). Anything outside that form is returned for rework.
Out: {"value": 97.28, "unit": "mm"}
